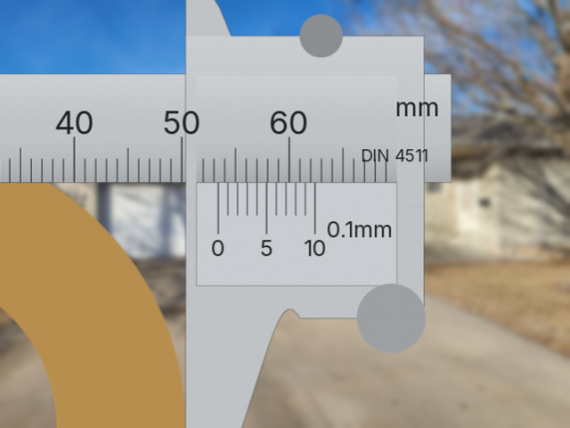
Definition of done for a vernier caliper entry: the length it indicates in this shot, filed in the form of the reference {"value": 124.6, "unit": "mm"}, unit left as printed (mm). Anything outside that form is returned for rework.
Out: {"value": 53.4, "unit": "mm"}
